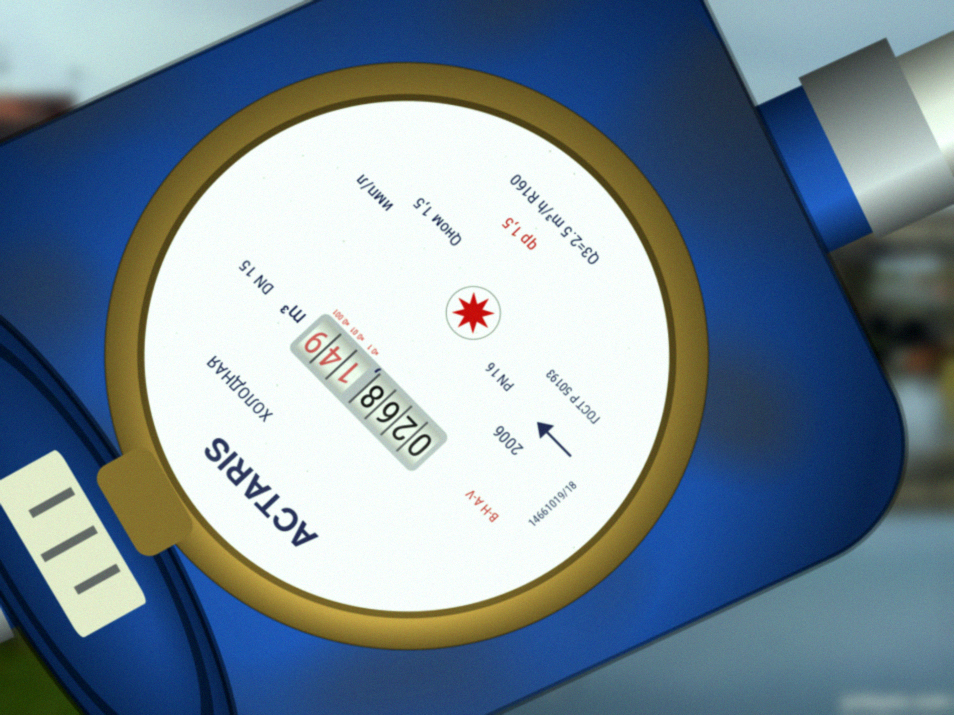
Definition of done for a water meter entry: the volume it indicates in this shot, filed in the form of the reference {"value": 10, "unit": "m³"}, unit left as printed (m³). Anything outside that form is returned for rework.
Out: {"value": 268.149, "unit": "m³"}
